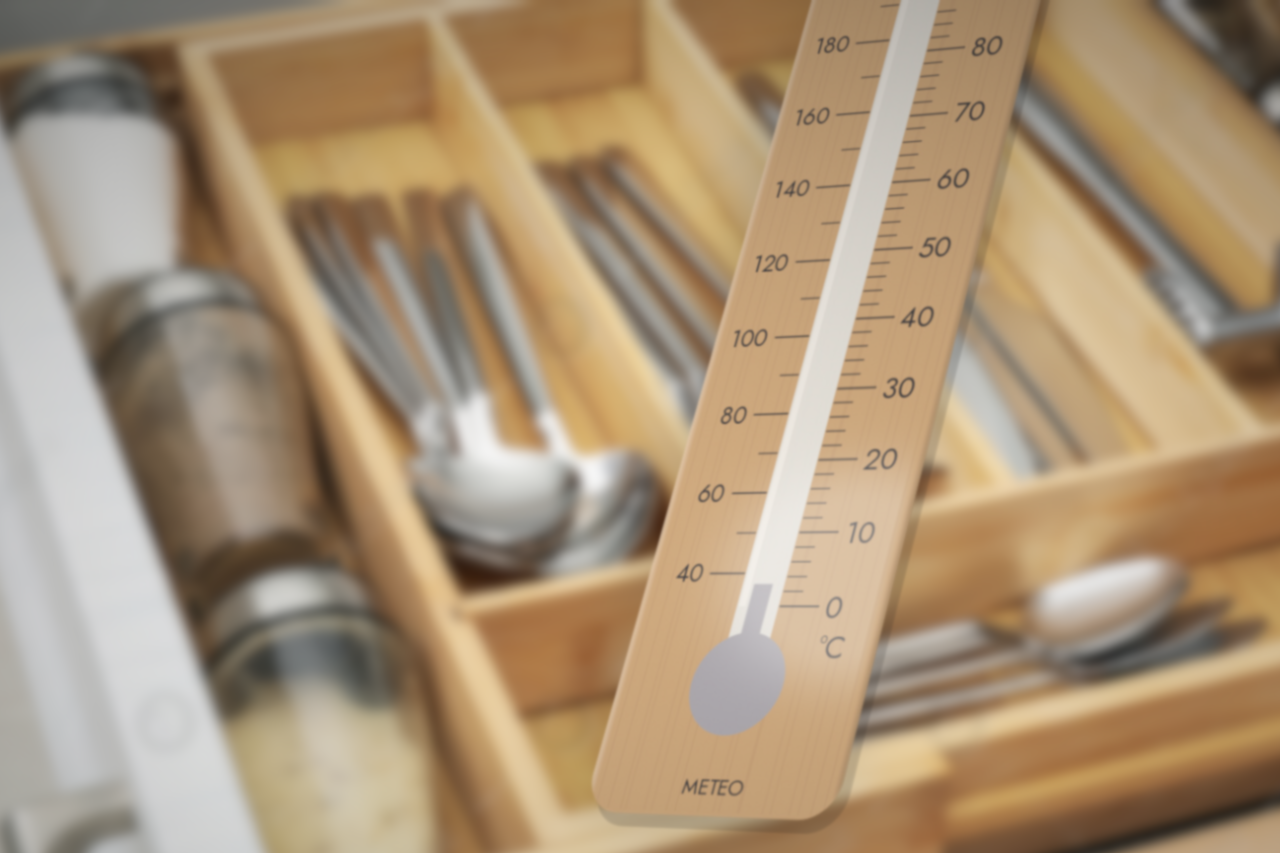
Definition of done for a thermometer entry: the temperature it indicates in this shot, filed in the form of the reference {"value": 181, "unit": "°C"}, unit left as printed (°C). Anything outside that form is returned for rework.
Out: {"value": 3, "unit": "°C"}
